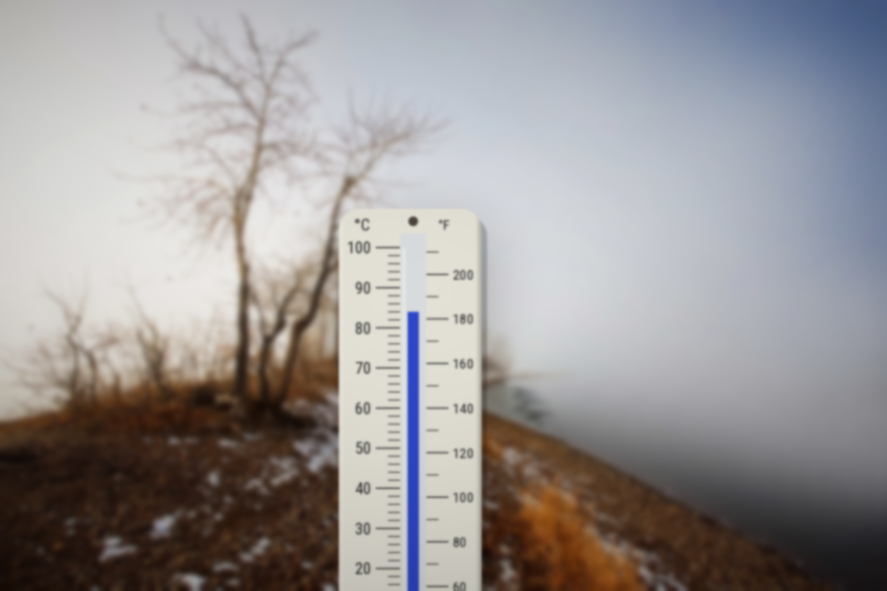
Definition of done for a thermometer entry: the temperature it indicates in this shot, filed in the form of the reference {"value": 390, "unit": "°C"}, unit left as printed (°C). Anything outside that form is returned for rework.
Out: {"value": 84, "unit": "°C"}
